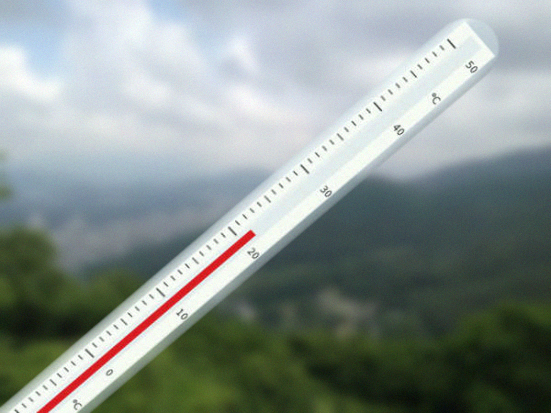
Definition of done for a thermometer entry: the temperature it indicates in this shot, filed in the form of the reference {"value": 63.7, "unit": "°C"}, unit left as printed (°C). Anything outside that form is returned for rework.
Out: {"value": 21.5, "unit": "°C"}
